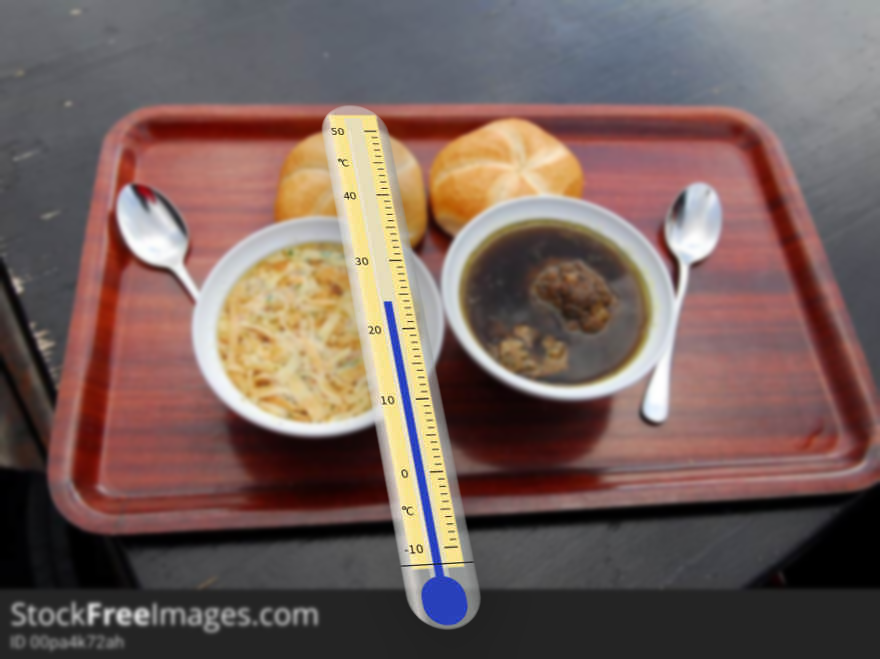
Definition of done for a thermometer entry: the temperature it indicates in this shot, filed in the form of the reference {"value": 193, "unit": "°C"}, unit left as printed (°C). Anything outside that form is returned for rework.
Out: {"value": 24, "unit": "°C"}
